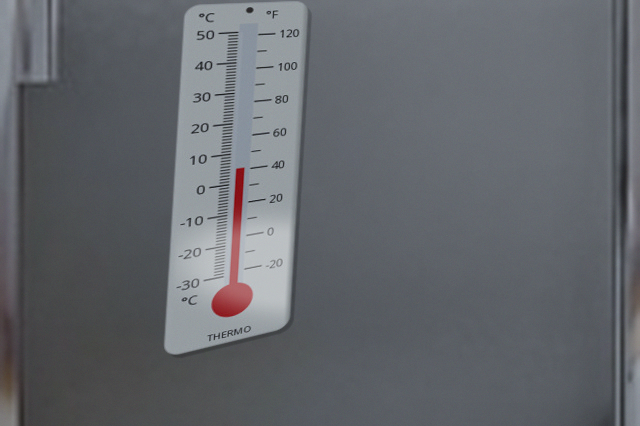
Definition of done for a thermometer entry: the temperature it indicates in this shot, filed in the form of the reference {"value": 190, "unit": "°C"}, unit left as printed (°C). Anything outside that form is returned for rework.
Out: {"value": 5, "unit": "°C"}
